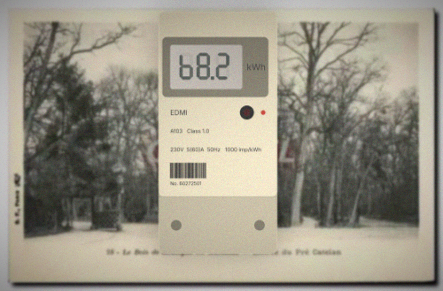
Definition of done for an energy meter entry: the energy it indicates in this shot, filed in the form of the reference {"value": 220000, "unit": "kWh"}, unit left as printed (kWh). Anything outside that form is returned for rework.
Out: {"value": 68.2, "unit": "kWh"}
